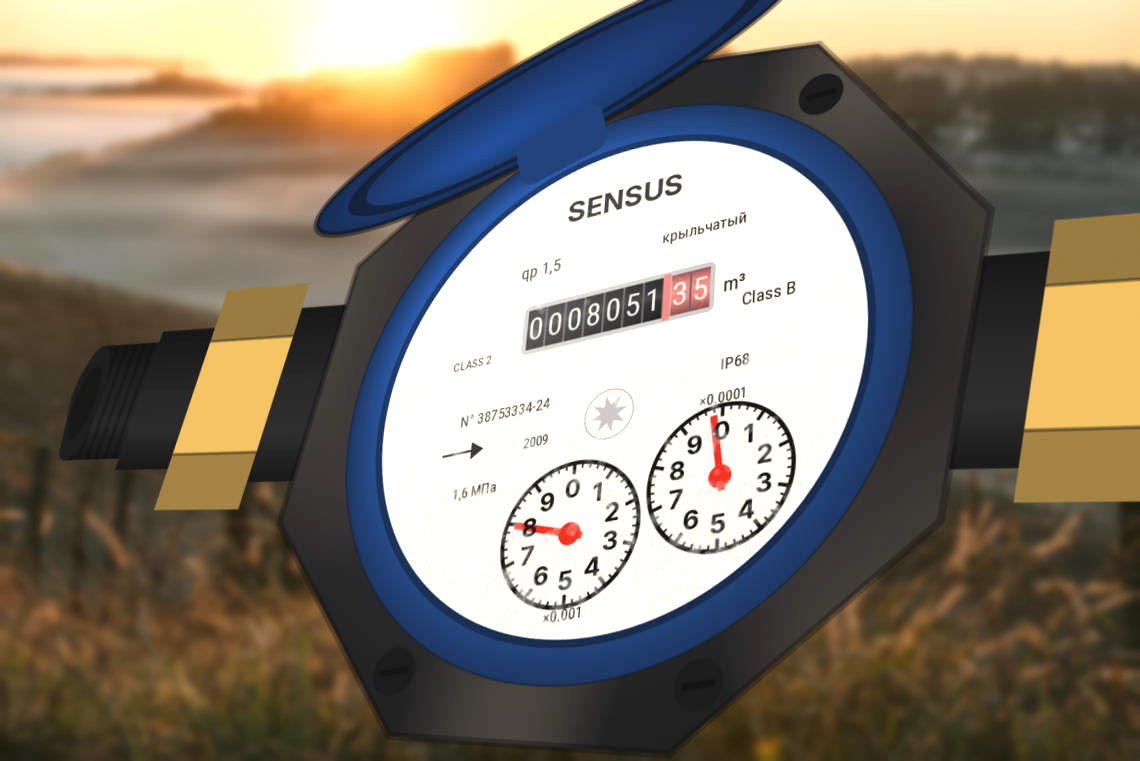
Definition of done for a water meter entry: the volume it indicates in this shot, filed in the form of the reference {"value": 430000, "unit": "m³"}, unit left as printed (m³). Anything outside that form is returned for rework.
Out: {"value": 8051.3579, "unit": "m³"}
